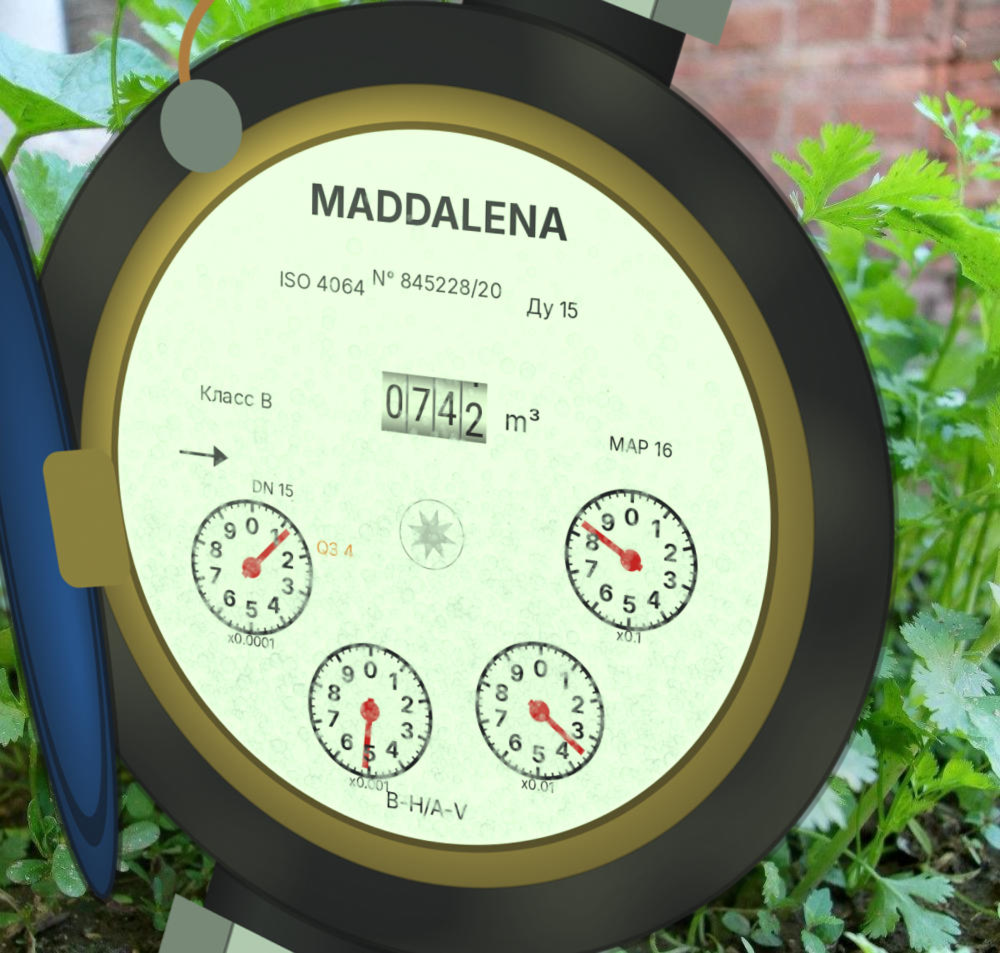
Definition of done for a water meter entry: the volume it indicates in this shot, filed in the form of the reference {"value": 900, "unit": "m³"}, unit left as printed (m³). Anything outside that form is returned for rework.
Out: {"value": 741.8351, "unit": "m³"}
